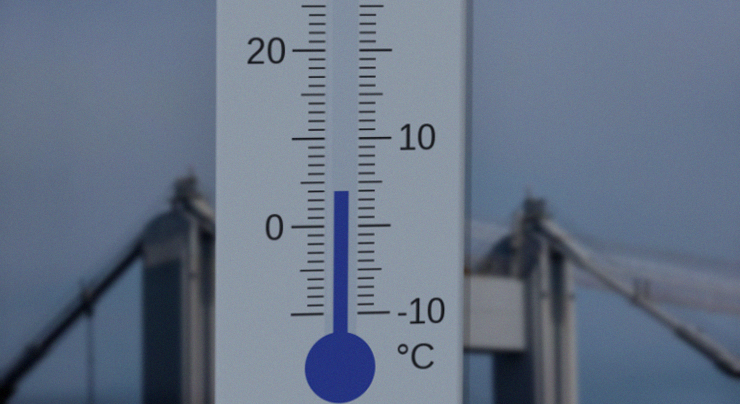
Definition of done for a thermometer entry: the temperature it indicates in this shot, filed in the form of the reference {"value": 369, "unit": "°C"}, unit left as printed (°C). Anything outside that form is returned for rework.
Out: {"value": 4, "unit": "°C"}
